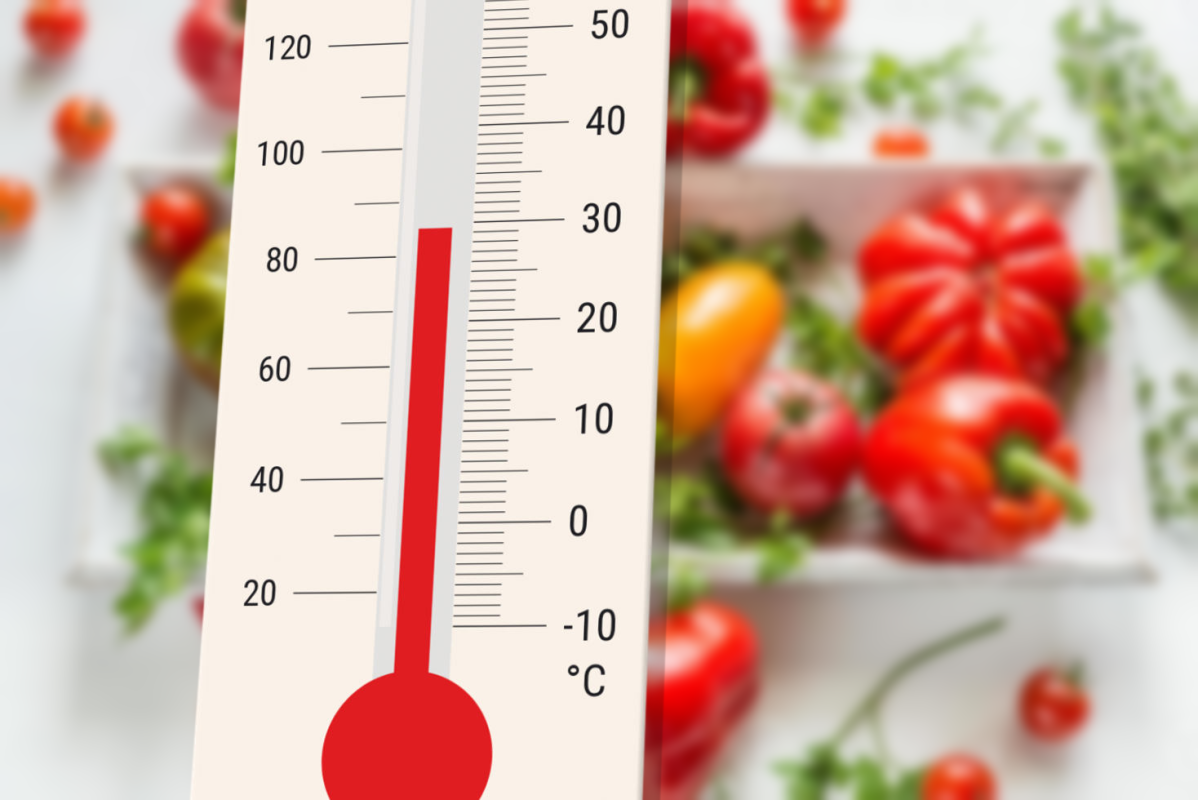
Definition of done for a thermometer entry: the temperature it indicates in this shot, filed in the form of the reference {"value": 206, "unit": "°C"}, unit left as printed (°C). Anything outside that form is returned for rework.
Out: {"value": 29.5, "unit": "°C"}
